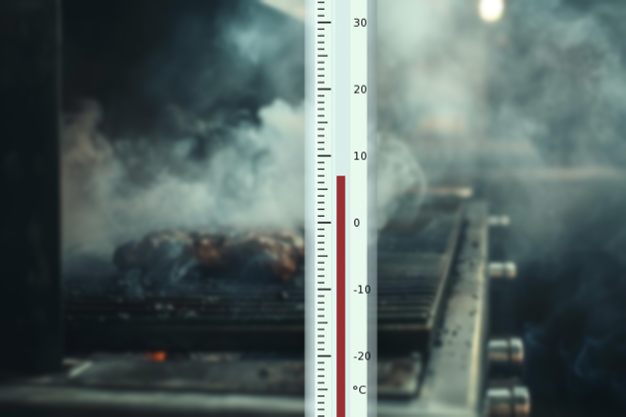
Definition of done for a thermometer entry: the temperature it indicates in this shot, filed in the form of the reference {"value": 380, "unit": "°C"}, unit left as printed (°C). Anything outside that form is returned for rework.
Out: {"value": 7, "unit": "°C"}
